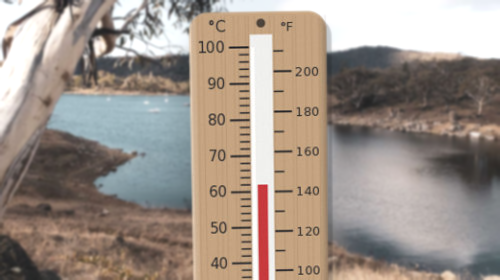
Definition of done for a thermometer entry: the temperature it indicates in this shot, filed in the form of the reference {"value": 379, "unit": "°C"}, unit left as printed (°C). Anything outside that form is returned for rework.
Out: {"value": 62, "unit": "°C"}
